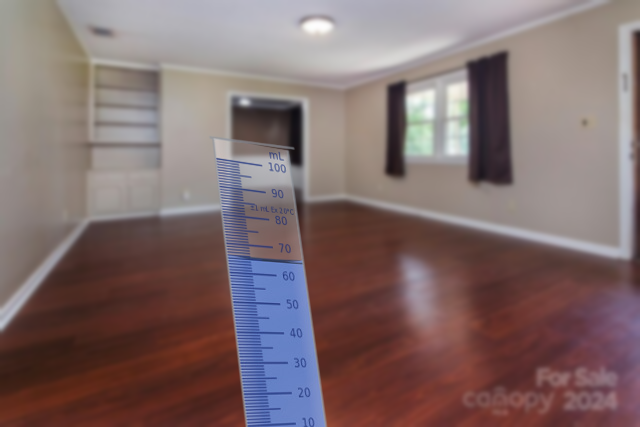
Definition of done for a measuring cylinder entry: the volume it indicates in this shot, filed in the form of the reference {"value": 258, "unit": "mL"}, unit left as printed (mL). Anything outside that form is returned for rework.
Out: {"value": 65, "unit": "mL"}
